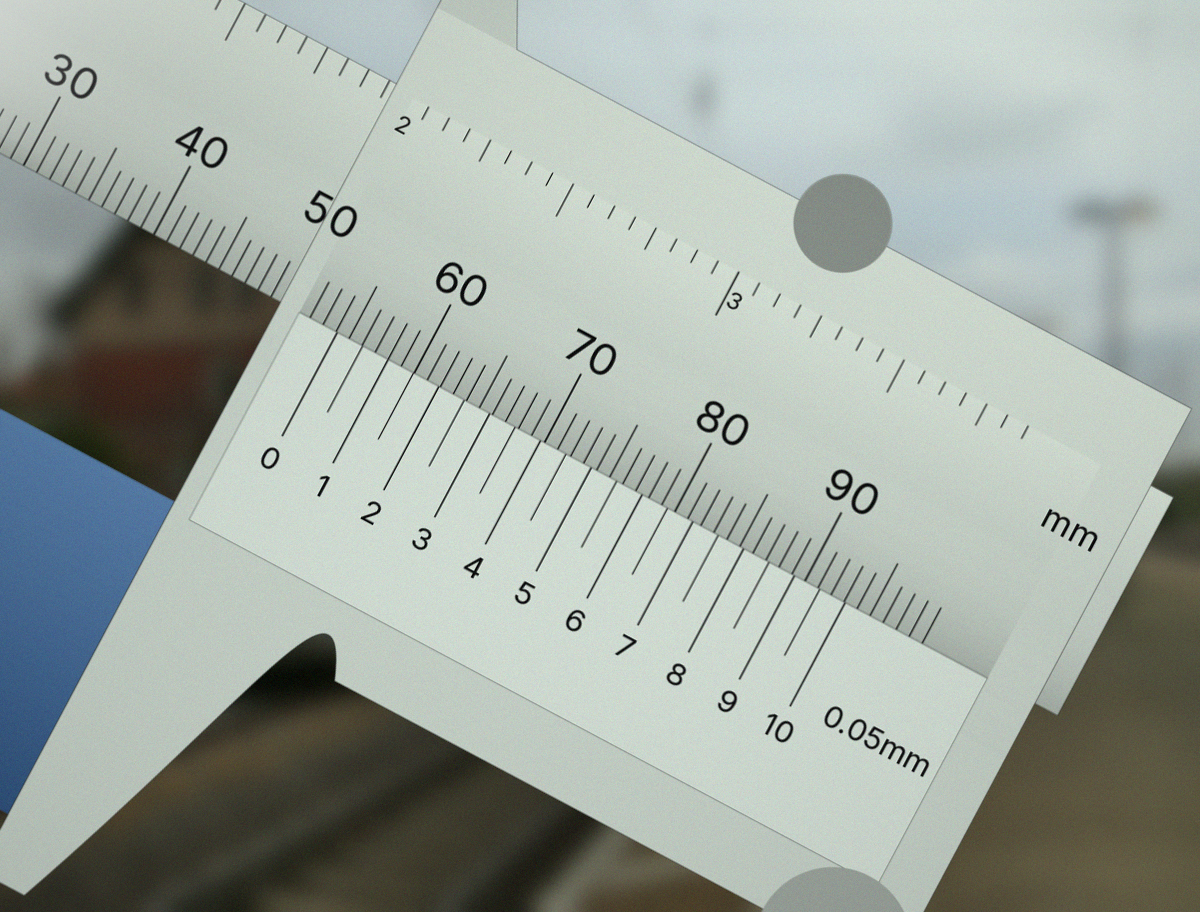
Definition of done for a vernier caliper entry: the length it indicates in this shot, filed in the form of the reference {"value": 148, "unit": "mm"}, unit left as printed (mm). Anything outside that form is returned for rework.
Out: {"value": 54.1, "unit": "mm"}
